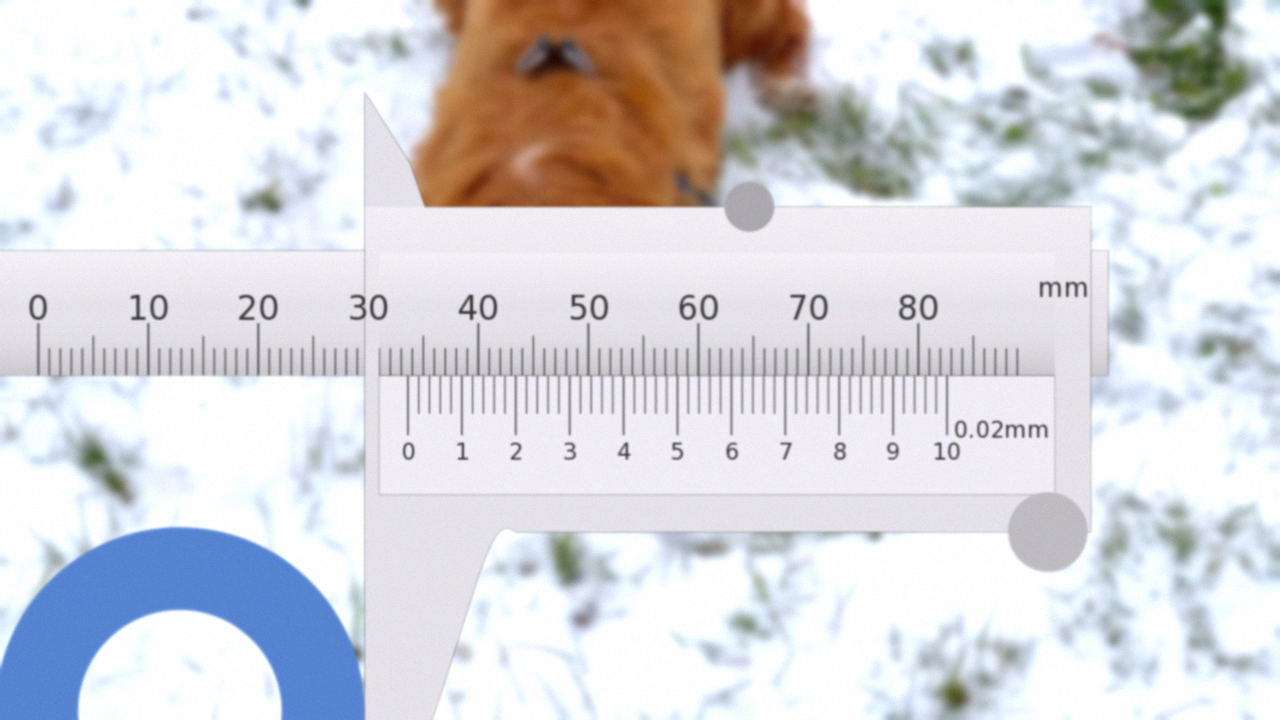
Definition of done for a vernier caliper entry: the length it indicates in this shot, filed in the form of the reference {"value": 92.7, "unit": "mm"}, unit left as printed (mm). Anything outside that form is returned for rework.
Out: {"value": 33.6, "unit": "mm"}
